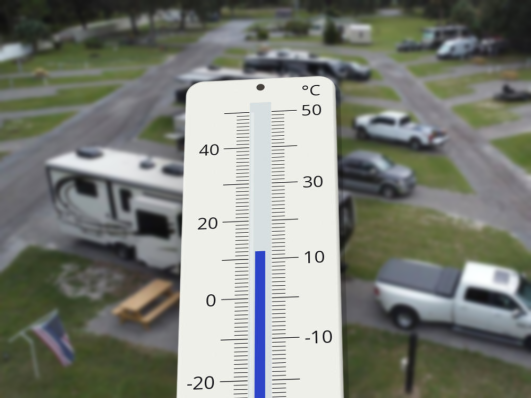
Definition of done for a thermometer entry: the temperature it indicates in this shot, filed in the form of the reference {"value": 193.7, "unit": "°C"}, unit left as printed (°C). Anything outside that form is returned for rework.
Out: {"value": 12, "unit": "°C"}
